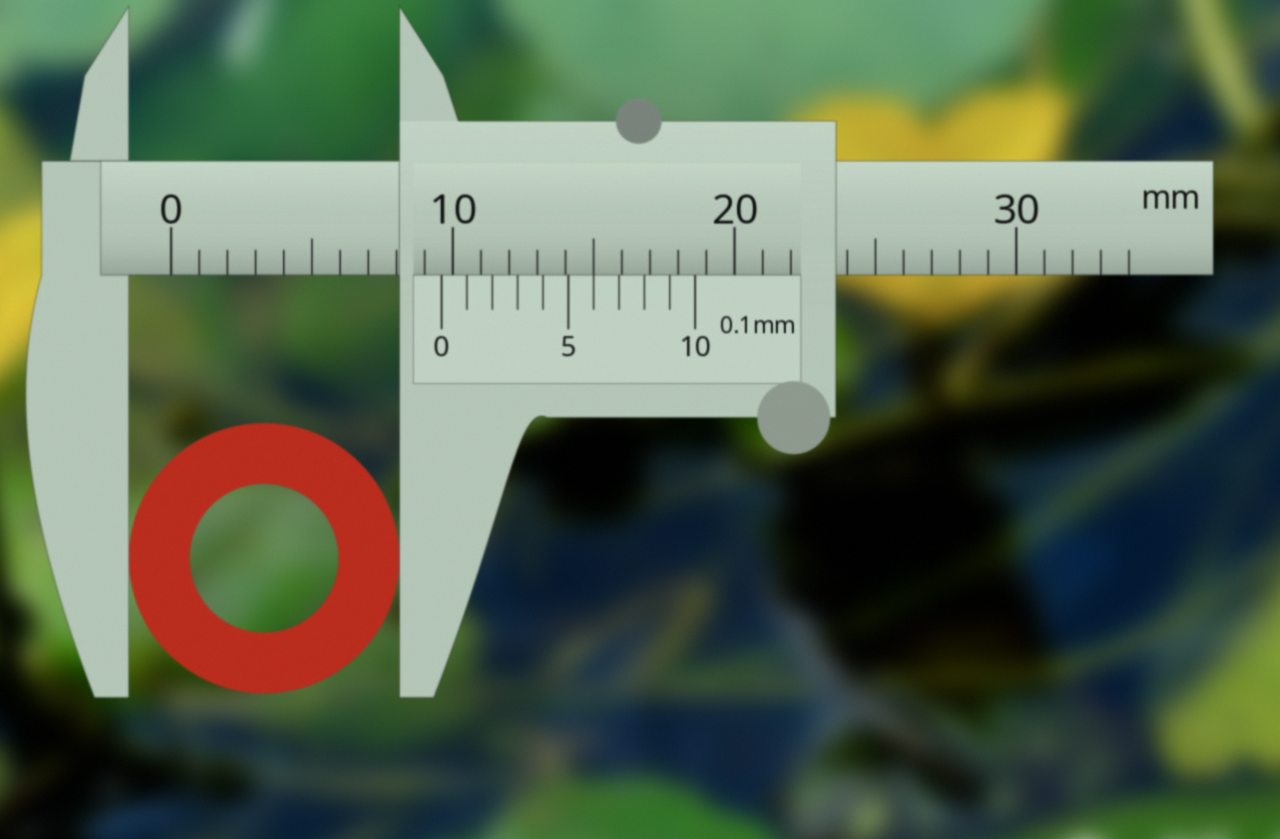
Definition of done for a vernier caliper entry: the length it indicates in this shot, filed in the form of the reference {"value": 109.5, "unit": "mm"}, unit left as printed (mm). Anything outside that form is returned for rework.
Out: {"value": 9.6, "unit": "mm"}
